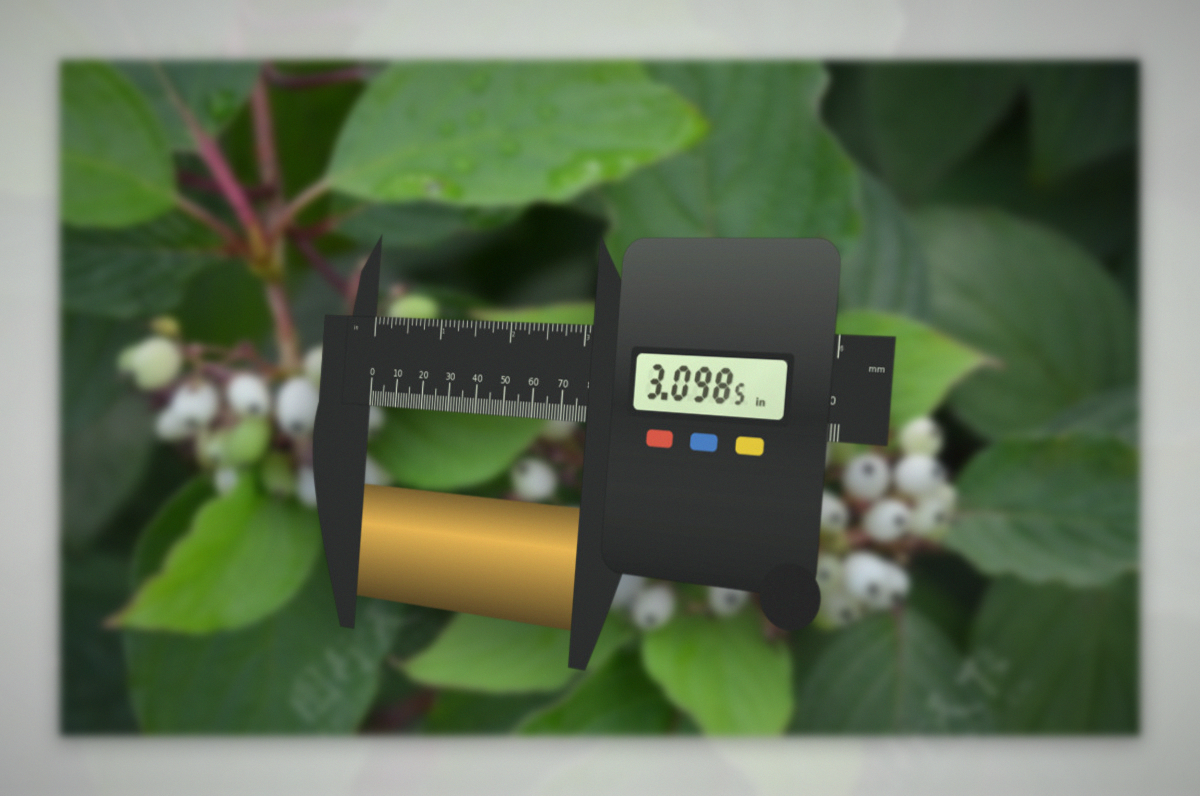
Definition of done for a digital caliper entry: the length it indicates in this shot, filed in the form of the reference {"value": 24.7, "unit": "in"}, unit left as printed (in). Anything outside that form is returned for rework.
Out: {"value": 3.0985, "unit": "in"}
